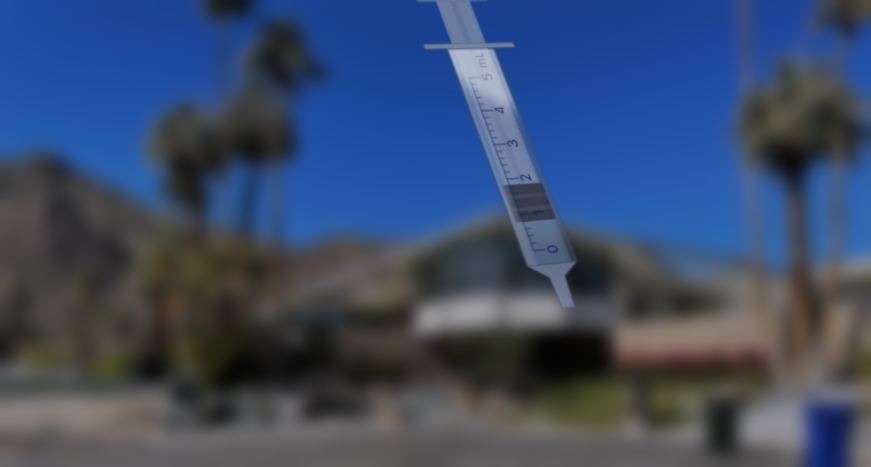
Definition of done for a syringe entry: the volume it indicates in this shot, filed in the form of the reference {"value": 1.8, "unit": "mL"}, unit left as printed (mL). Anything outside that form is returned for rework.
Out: {"value": 0.8, "unit": "mL"}
